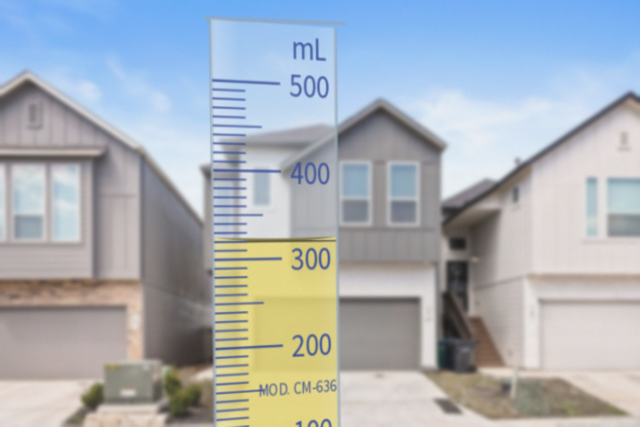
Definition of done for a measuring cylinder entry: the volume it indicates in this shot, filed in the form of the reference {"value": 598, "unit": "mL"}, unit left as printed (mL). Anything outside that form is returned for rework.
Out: {"value": 320, "unit": "mL"}
